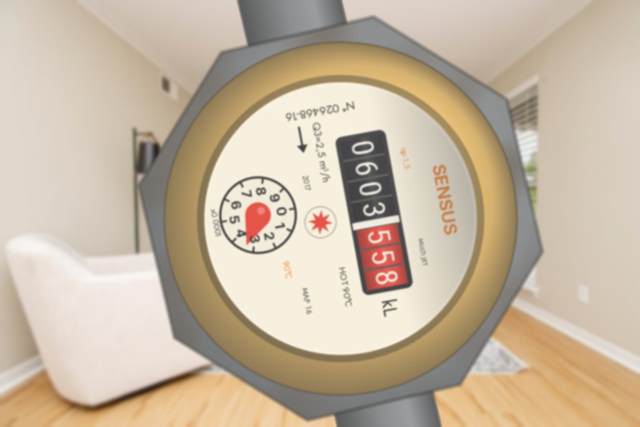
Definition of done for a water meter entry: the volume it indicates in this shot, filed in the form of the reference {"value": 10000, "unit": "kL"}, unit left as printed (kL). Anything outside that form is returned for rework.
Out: {"value": 603.5583, "unit": "kL"}
